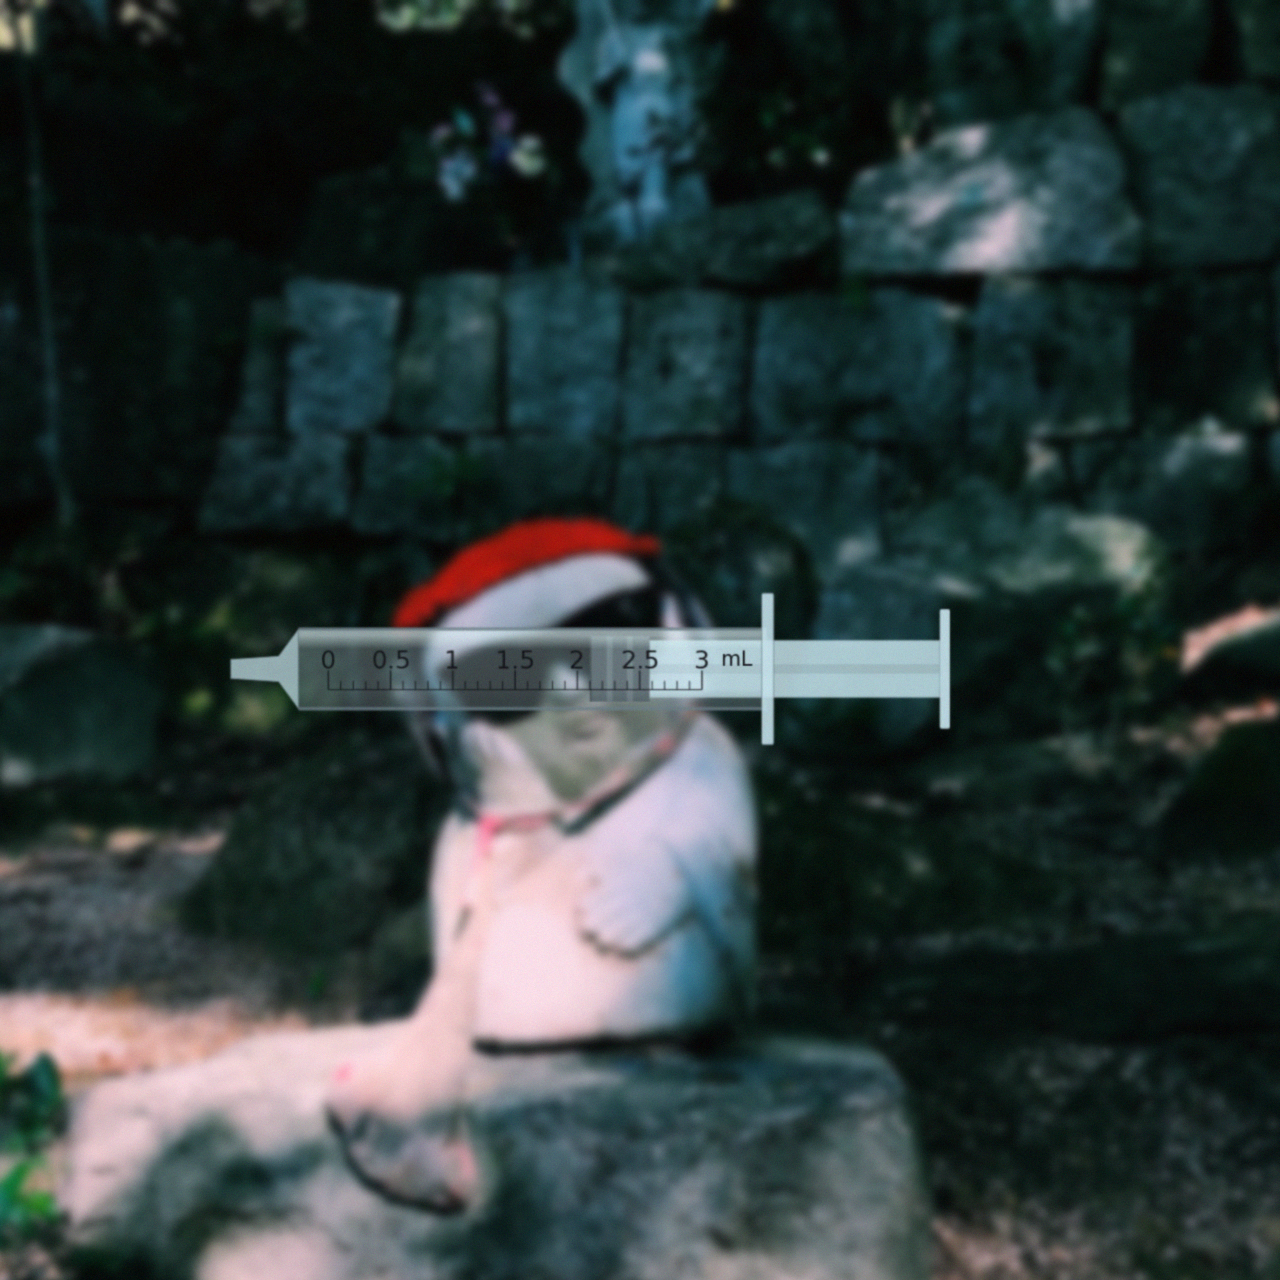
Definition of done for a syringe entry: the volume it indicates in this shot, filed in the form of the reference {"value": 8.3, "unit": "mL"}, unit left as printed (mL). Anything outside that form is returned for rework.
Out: {"value": 2.1, "unit": "mL"}
